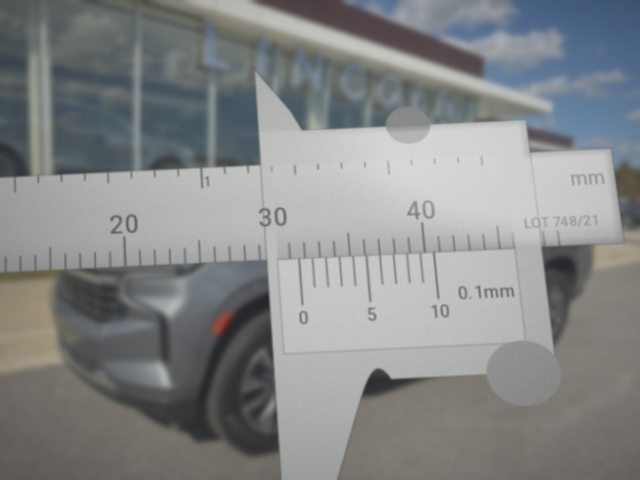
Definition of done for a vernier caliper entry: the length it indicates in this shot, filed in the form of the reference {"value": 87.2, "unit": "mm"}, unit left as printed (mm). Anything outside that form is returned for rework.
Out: {"value": 31.6, "unit": "mm"}
